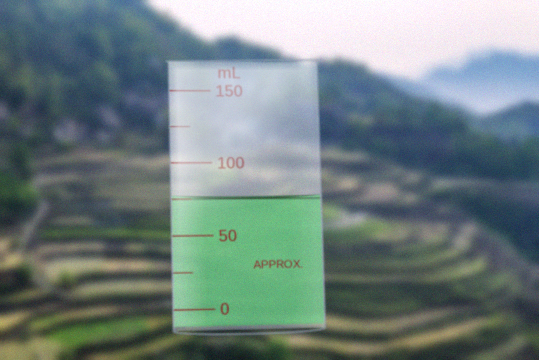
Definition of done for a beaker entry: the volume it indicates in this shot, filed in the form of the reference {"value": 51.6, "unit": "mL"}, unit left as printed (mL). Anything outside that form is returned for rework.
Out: {"value": 75, "unit": "mL"}
